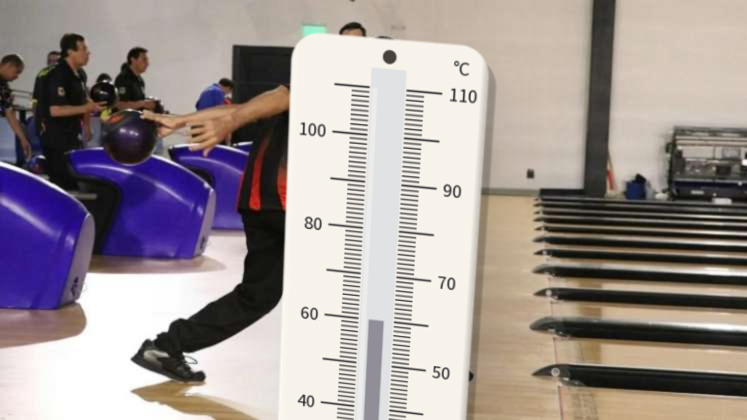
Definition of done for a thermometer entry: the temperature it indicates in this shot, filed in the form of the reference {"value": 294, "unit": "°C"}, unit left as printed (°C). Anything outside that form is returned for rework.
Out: {"value": 60, "unit": "°C"}
